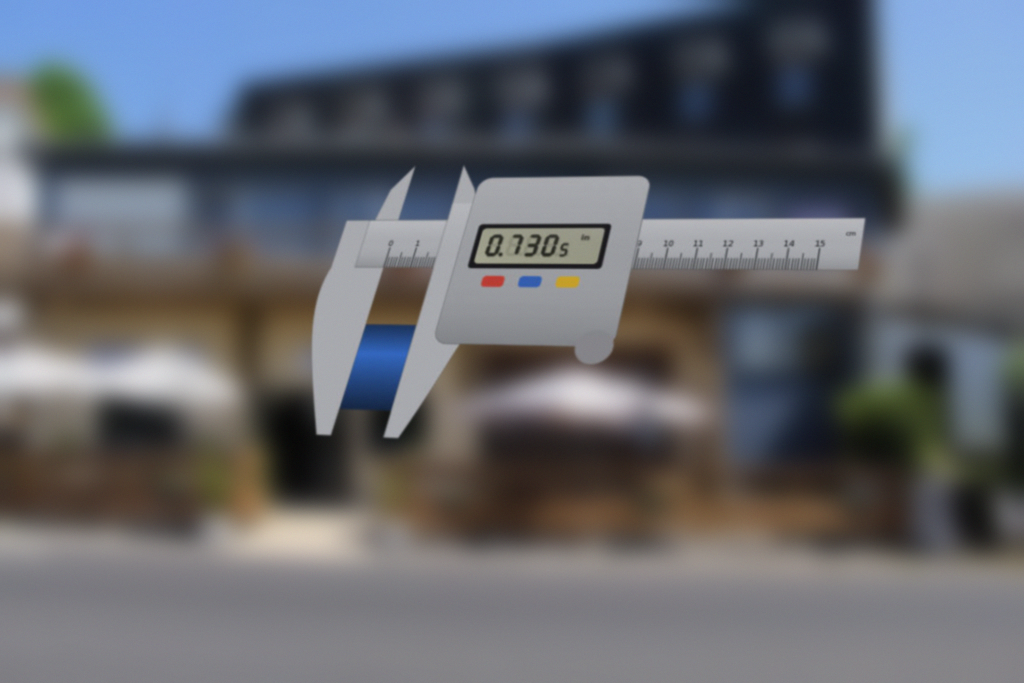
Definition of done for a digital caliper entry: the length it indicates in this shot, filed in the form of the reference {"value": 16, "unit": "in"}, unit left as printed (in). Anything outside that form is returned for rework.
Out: {"value": 0.7305, "unit": "in"}
